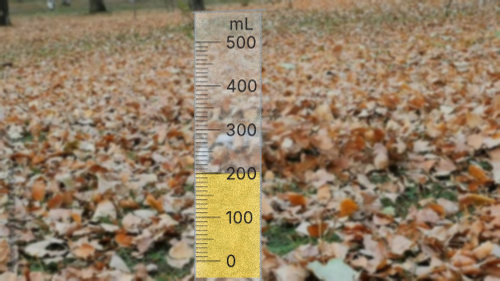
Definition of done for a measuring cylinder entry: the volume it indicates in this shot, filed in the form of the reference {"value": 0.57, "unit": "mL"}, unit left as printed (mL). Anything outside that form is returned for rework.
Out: {"value": 200, "unit": "mL"}
